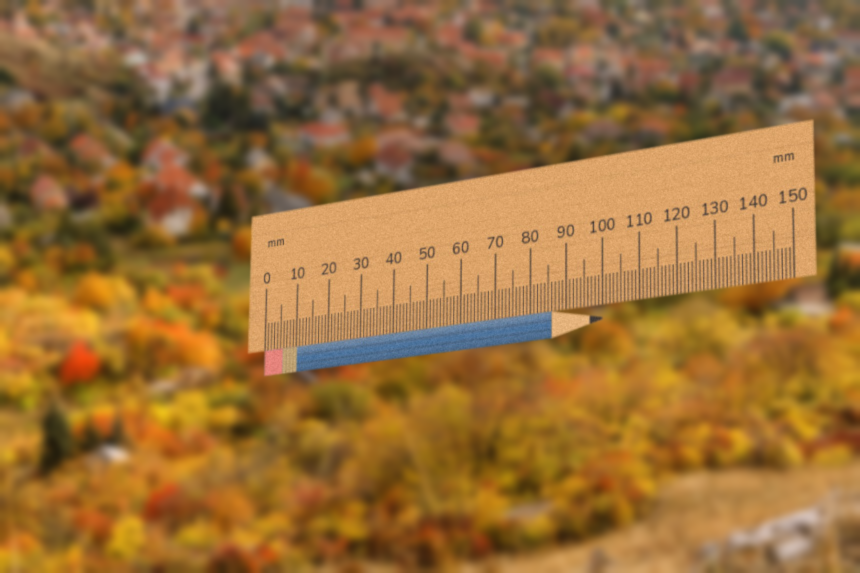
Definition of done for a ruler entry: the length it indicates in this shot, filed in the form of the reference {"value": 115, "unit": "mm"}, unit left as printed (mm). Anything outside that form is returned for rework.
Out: {"value": 100, "unit": "mm"}
